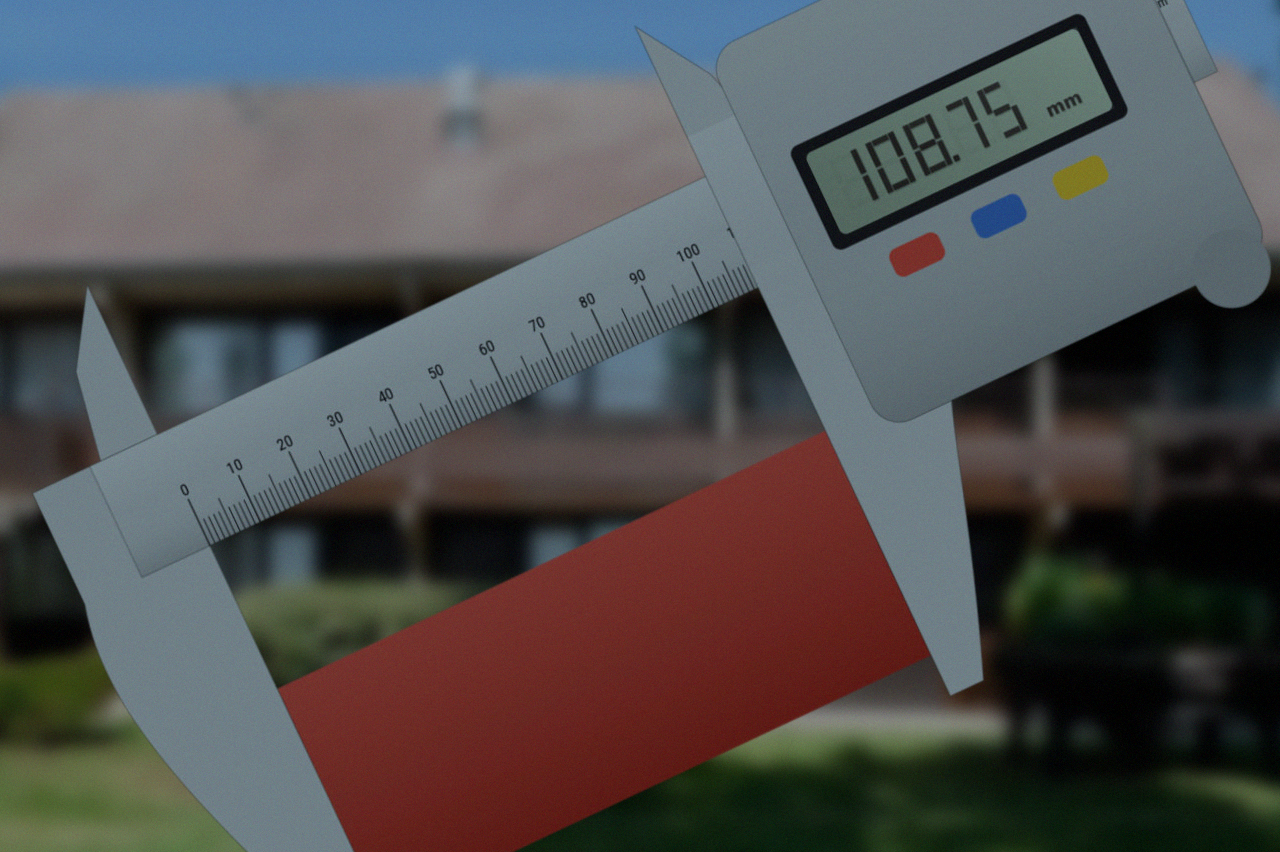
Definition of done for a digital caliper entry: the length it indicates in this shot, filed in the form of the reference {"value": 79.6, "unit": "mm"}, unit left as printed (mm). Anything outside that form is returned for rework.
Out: {"value": 108.75, "unit": "mm"}
